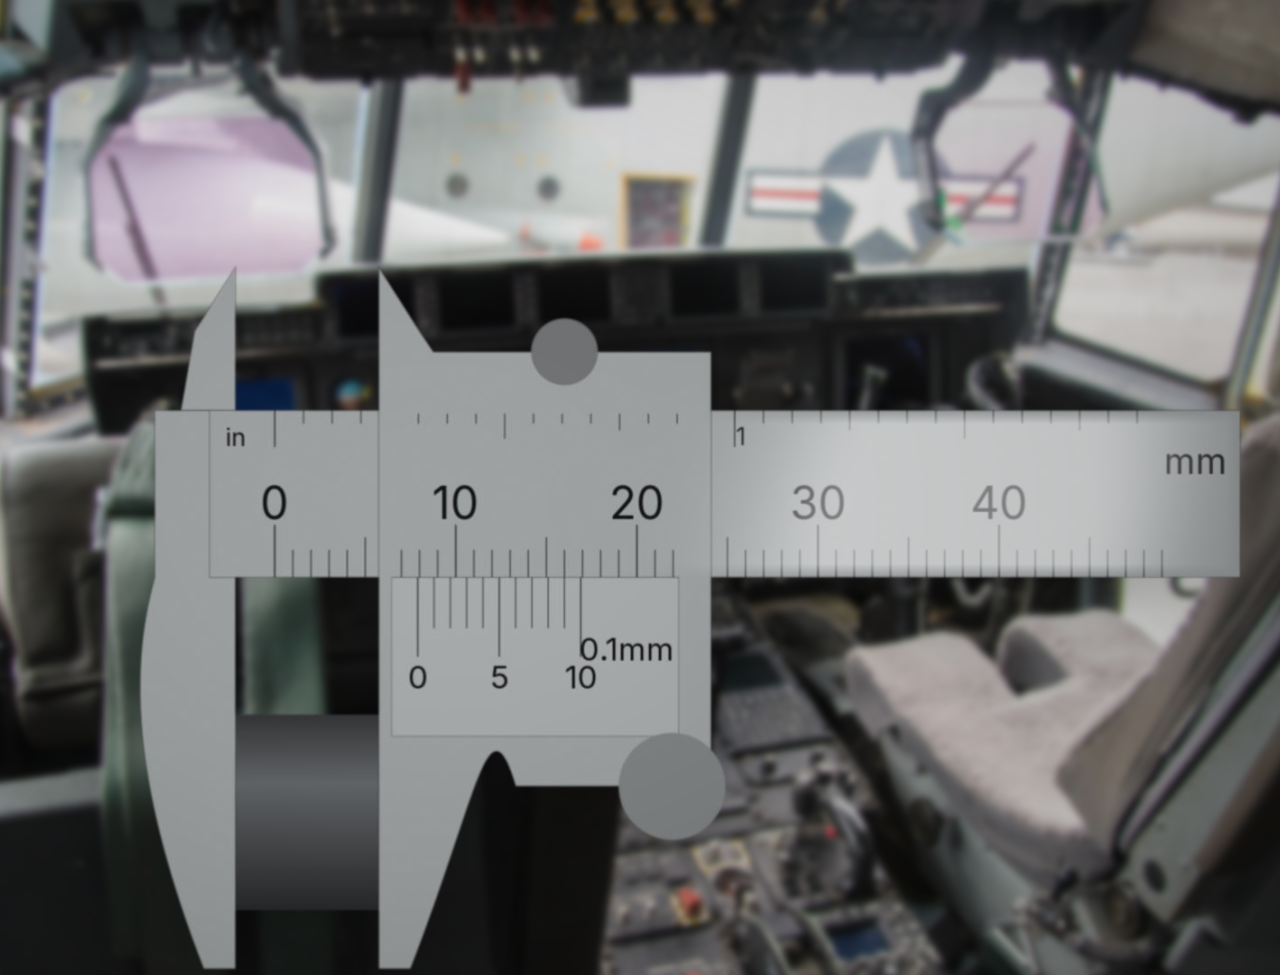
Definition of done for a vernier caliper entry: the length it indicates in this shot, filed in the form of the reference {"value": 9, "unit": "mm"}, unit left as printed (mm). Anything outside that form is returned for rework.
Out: {"value": 7.9, "unit": "mm"}
